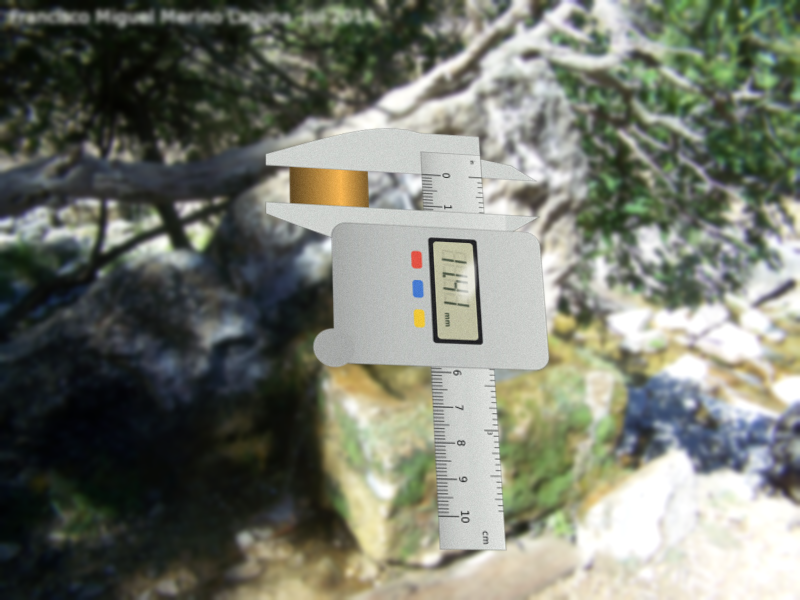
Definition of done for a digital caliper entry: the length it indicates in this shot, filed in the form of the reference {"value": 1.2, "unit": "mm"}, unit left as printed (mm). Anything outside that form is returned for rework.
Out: {"value": 11.41, "unit": "mm"}
